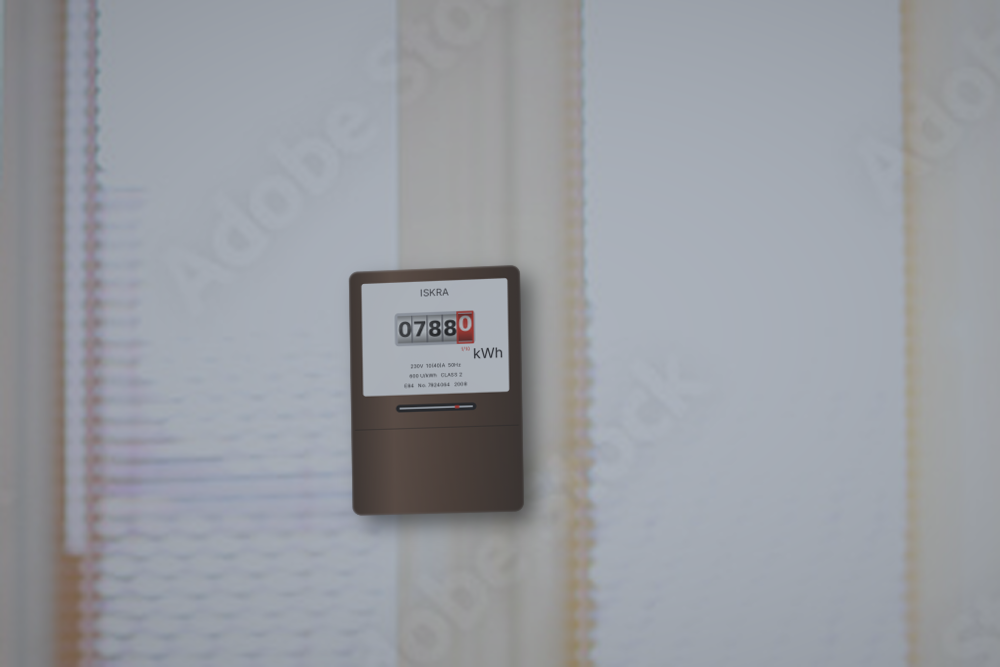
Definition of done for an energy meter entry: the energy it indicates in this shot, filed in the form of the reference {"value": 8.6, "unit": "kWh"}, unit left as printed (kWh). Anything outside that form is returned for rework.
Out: {"value": 788.0, "unit": "kWh"}
